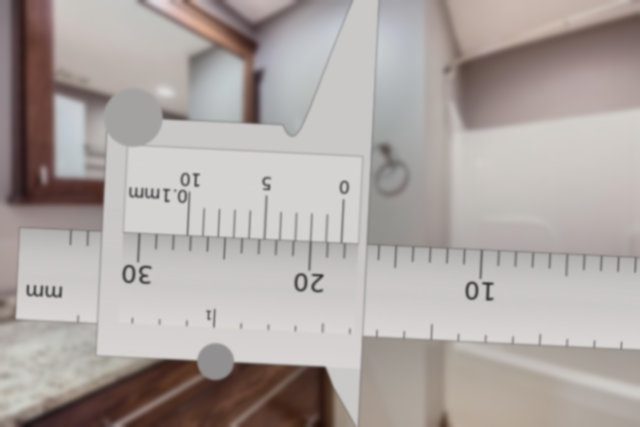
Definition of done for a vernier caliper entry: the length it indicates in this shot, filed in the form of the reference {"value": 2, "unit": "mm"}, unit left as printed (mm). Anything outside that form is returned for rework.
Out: {"value": 18.2, "unit": "mm"}
